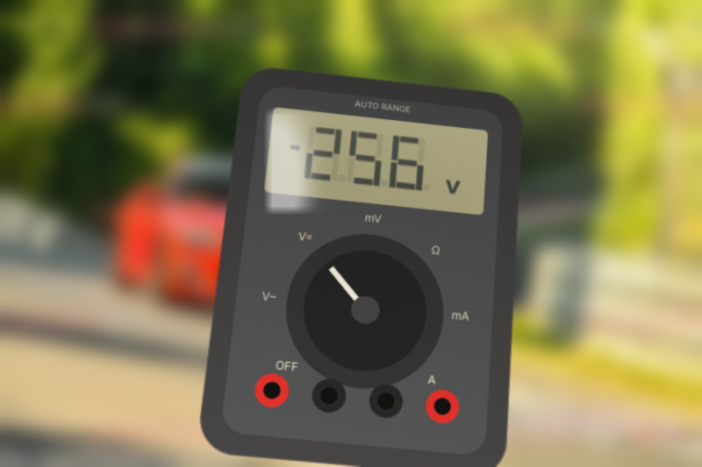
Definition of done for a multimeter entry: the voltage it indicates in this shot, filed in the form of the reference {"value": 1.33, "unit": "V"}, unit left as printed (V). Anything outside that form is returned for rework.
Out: {"value": -256, "unit": "V"}
